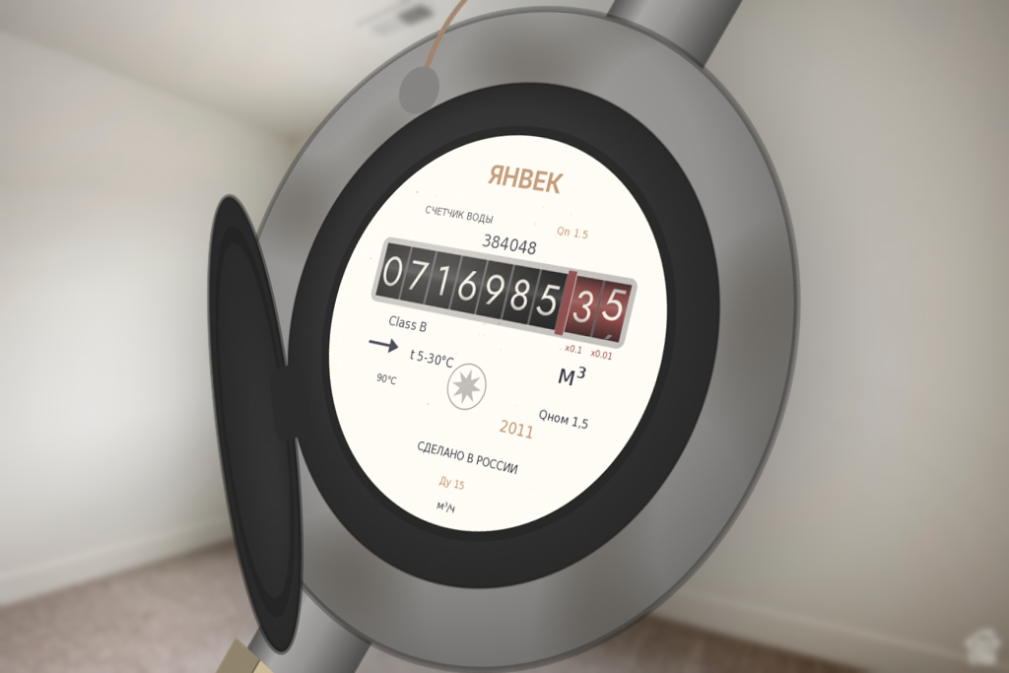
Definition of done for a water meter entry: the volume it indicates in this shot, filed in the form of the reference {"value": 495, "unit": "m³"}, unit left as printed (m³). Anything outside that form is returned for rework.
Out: {"value": 716985.35, "unit": "m³"}
